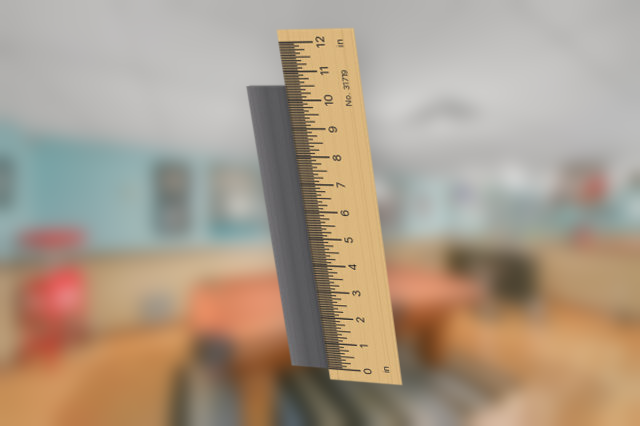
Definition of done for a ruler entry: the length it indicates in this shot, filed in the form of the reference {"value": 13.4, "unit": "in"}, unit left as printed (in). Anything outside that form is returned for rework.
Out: {"value": 10.5, "unit": "in"}
